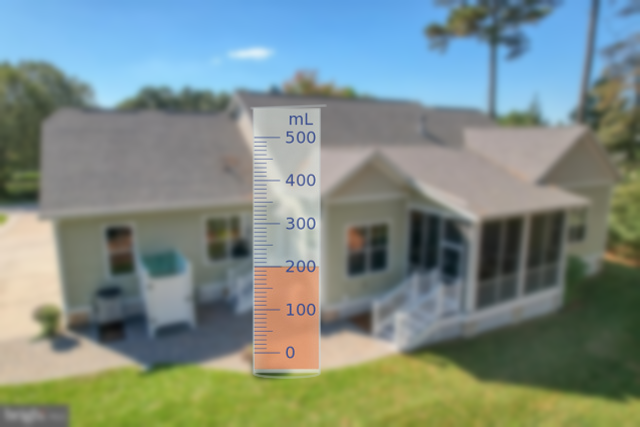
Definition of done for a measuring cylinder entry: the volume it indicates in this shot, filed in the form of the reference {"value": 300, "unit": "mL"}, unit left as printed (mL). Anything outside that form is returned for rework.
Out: {"value": 200, "unit": "mL"}
